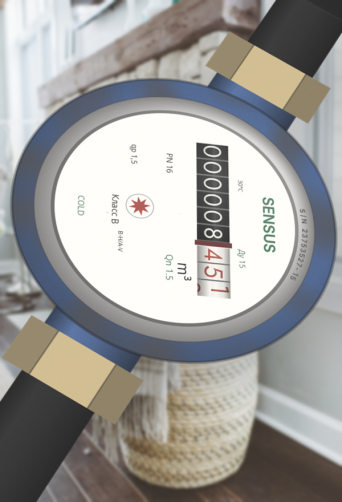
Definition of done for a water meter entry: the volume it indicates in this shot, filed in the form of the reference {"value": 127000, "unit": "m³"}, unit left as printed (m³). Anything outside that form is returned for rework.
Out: {"value": 8.451, "unit": "m³"}
